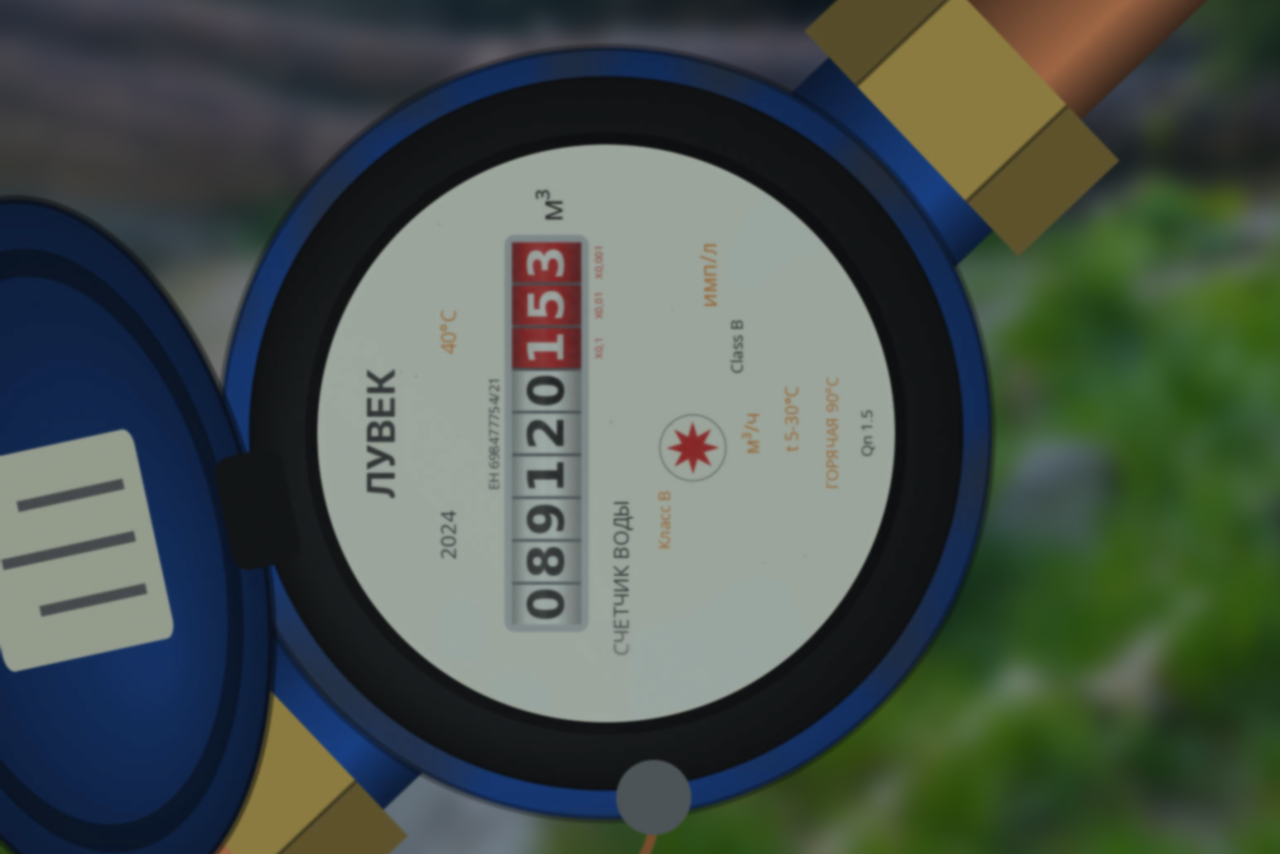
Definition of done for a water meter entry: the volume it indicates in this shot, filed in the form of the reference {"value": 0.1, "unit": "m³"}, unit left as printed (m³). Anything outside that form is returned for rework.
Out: {"value": 89120.153, "unit": "m³"}
